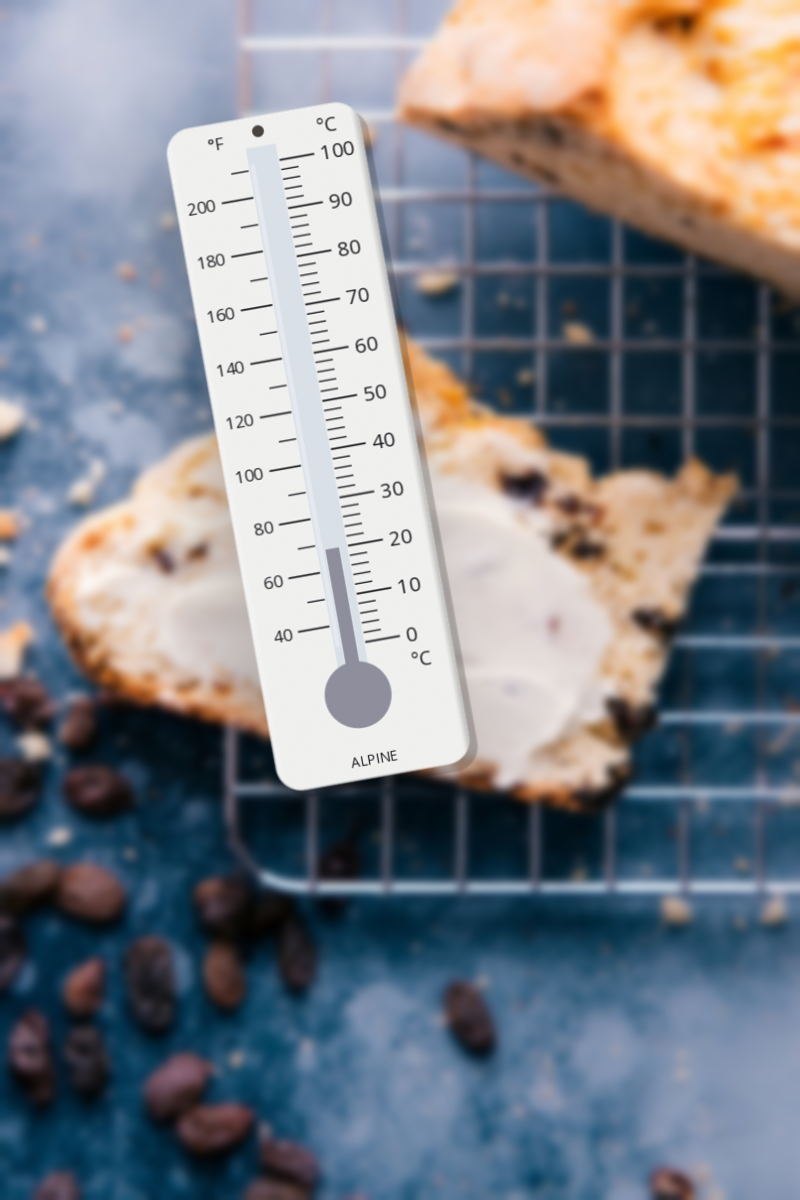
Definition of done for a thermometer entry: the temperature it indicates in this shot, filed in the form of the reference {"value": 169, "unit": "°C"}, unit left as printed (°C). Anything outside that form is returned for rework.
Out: {"value": 20, "unit": "°C"}
